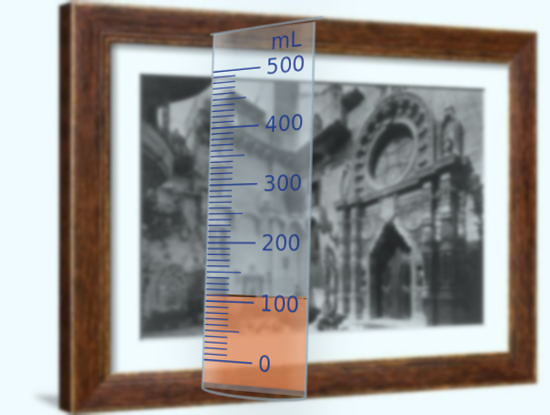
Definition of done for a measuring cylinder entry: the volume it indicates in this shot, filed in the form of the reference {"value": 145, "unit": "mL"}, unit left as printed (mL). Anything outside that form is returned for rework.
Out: {"value": 110, "unit": "mL"}
